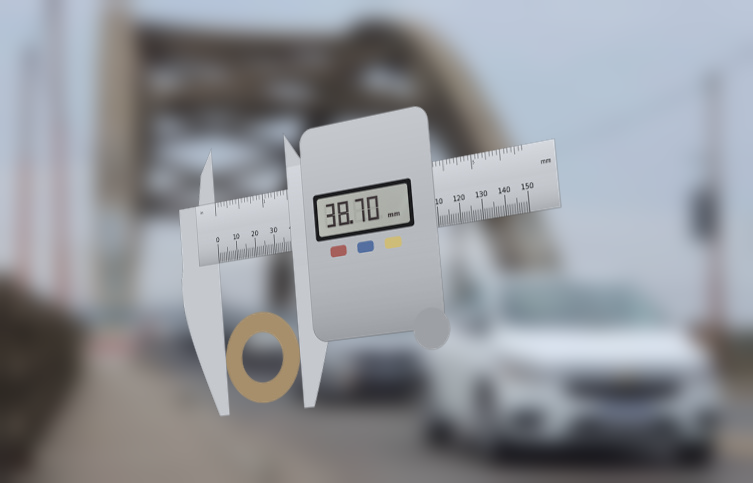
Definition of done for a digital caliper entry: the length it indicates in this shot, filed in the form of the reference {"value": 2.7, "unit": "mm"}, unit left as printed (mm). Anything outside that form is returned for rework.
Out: {"value": 38.70, "unit": "mm"}
